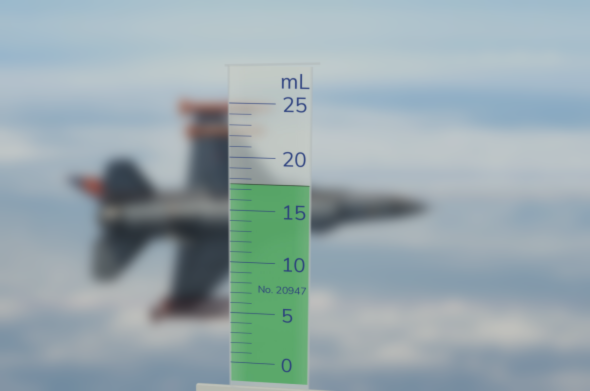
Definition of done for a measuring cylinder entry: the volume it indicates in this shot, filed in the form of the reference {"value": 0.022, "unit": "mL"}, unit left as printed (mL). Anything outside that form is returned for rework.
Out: {"value": 17.5, "unit": "mL"}
